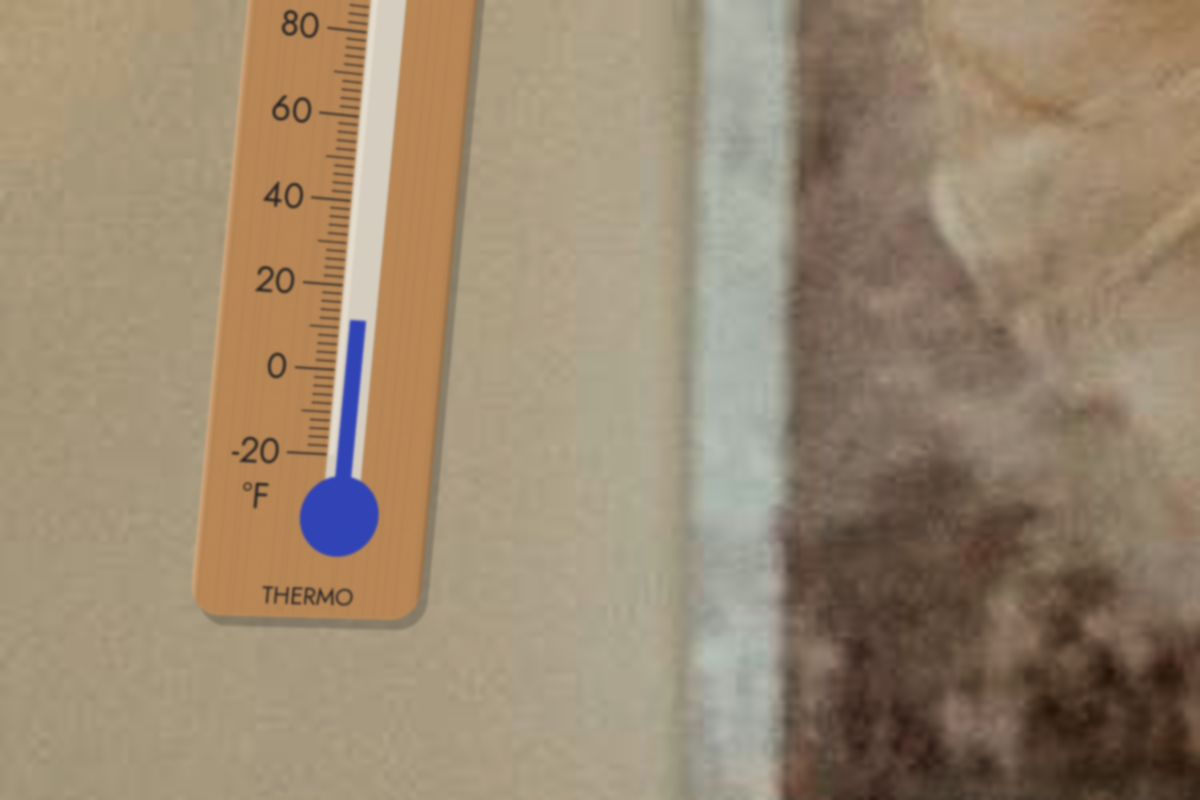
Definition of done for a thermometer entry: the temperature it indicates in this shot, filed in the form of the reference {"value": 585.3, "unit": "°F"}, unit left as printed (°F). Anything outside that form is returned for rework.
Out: {"value": 12, "unit": "°F"}
